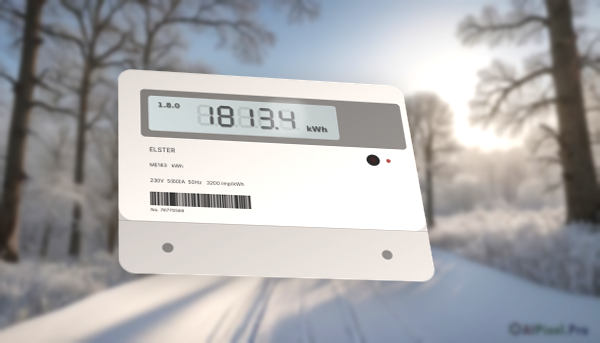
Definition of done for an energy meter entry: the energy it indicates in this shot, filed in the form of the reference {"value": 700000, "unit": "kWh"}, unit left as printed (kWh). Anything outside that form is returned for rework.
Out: {"value": 1813.4, "unit": "kWh"}
